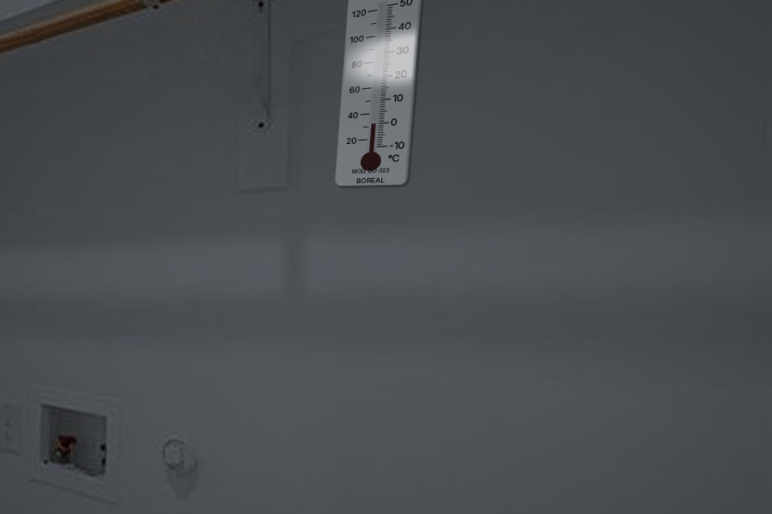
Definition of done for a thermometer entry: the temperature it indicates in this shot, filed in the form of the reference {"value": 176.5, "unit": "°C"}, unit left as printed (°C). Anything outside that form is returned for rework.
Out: {"value": 0, "unit": "°C"}
